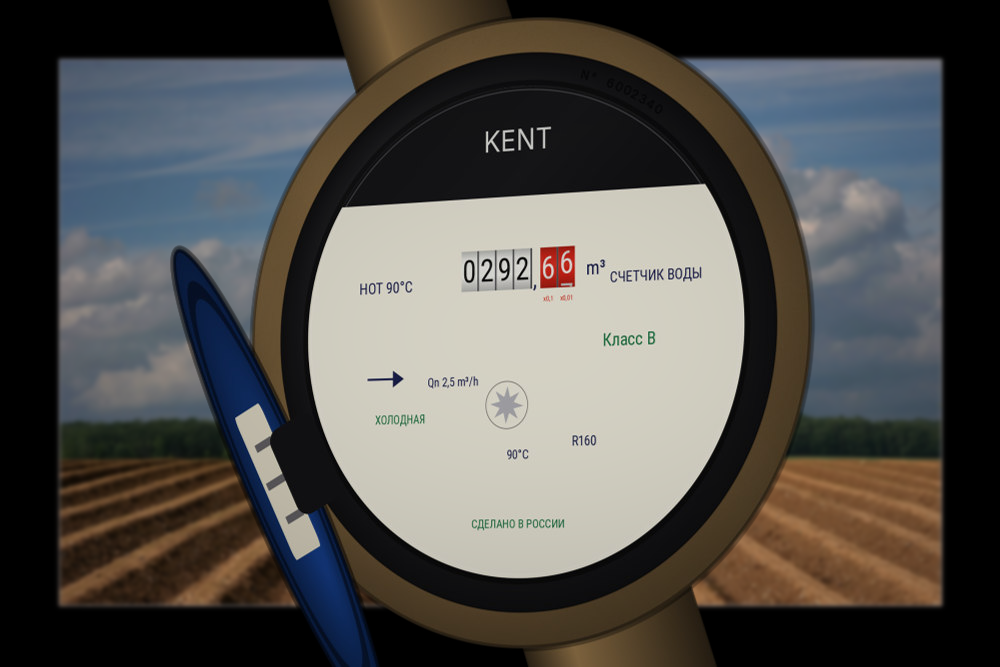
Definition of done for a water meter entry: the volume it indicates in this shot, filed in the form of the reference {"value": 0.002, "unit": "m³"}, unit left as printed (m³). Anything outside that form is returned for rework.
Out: {"value": 292.66, "unit": "m³"}
